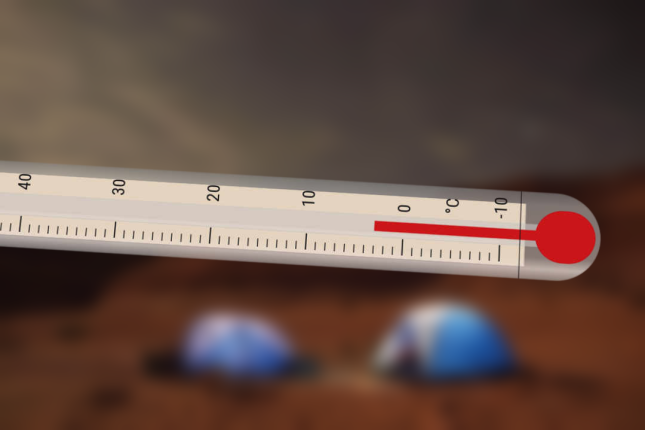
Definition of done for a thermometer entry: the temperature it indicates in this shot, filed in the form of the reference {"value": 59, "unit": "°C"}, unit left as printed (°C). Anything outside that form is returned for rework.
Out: {"value": 3, "unit": "°C"}
